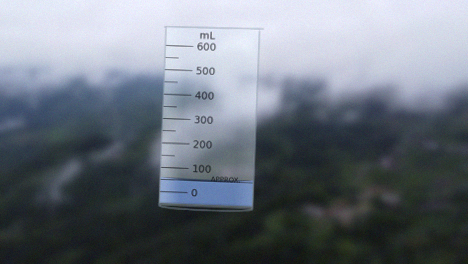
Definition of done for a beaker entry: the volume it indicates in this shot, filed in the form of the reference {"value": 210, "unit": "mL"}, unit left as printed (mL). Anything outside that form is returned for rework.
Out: {"value": 50, "unit": "mL"}
